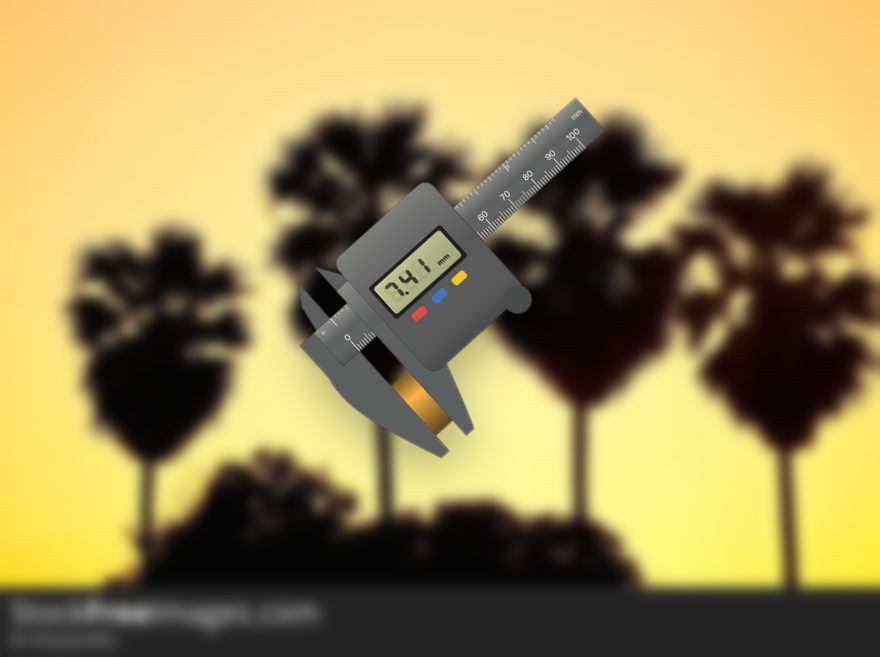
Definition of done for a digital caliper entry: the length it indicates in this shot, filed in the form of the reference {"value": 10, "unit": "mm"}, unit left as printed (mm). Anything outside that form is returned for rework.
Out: {"value": 7.41, "unit": "mm"}
